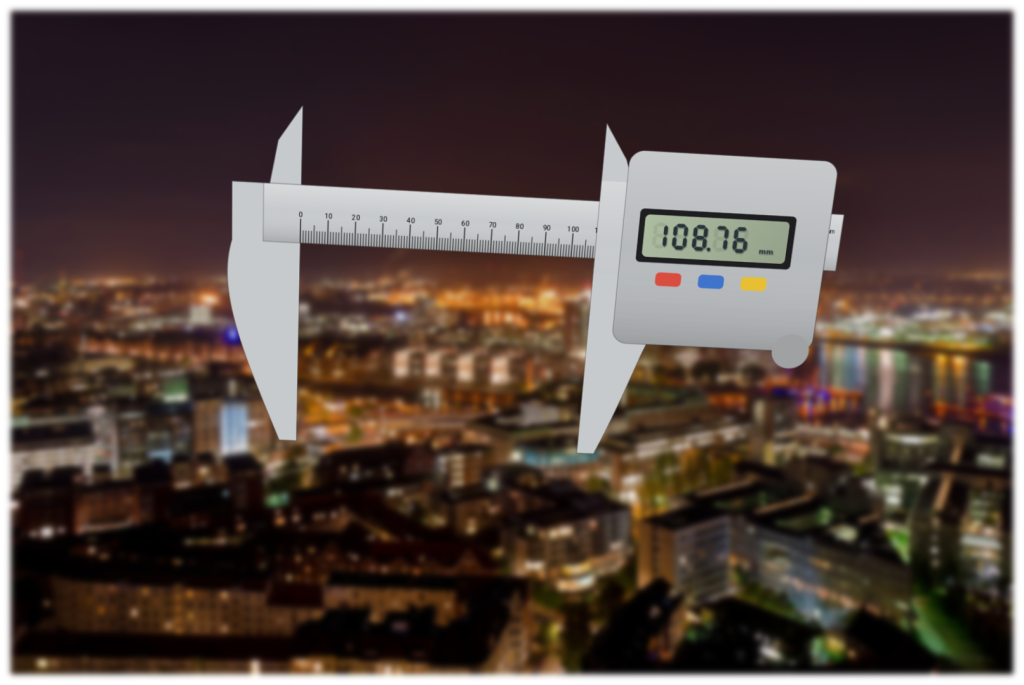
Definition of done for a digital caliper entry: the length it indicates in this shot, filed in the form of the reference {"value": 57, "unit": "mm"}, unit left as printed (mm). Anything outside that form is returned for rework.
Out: {"value": 108.76, "unit": "mm"}
